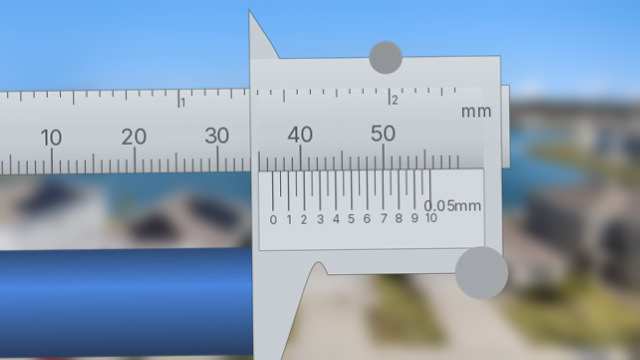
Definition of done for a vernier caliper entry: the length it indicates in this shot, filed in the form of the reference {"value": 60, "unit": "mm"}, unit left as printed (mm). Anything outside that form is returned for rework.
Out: {"value": 36.6, "unit": "mm"}
